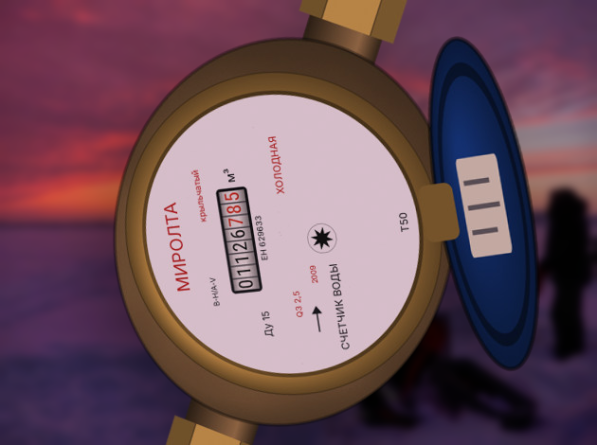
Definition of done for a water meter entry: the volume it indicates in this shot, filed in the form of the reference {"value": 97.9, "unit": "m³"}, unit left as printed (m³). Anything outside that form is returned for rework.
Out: {"value": 1126.785, "unit": "m³"}
